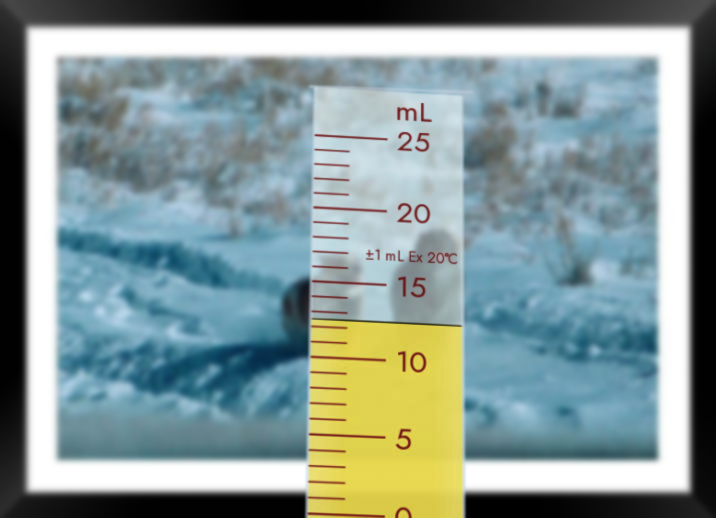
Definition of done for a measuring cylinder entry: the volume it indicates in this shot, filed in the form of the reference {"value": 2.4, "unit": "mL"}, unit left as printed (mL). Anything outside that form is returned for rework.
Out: {"value": 12.5, "unit": "mL"}
